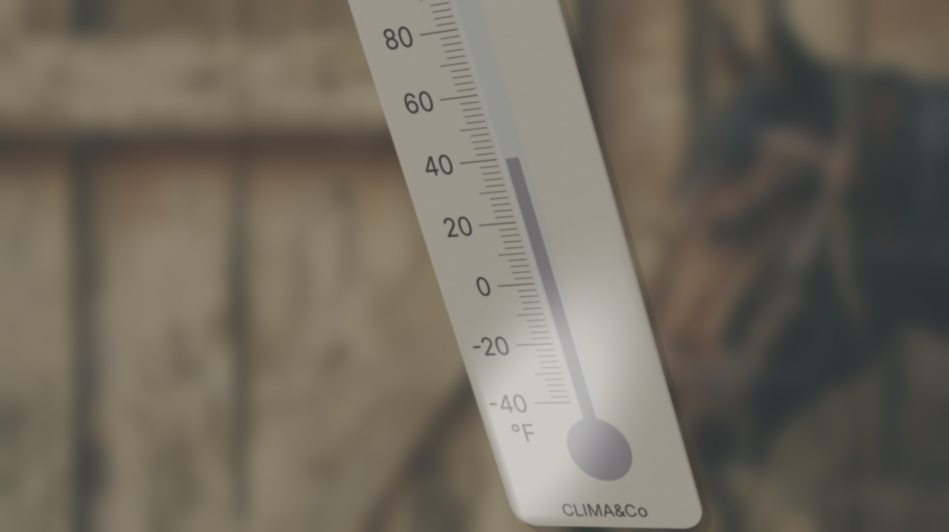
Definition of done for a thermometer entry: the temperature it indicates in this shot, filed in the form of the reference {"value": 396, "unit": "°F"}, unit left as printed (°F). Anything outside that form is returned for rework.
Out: {"value": 40, "unit": "°F"}
